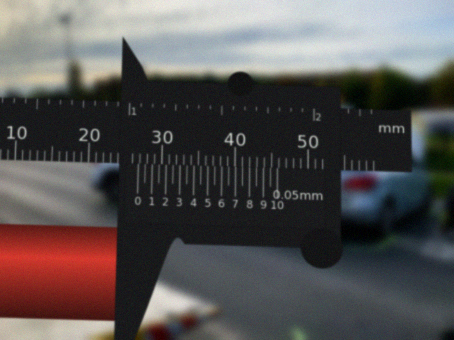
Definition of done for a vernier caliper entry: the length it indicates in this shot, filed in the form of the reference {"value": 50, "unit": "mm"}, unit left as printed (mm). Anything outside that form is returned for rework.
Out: {"value": 26.8, "unit": "mm"}
